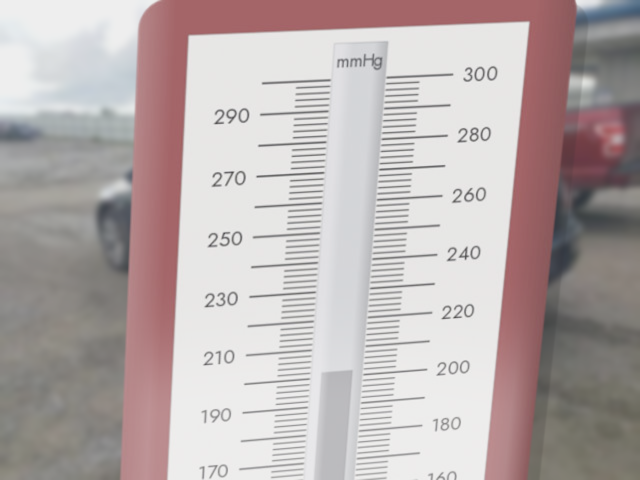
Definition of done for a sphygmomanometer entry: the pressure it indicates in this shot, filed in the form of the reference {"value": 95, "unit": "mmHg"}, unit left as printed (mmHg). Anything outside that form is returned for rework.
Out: {"value": 202, "unit": "mmHg"}
